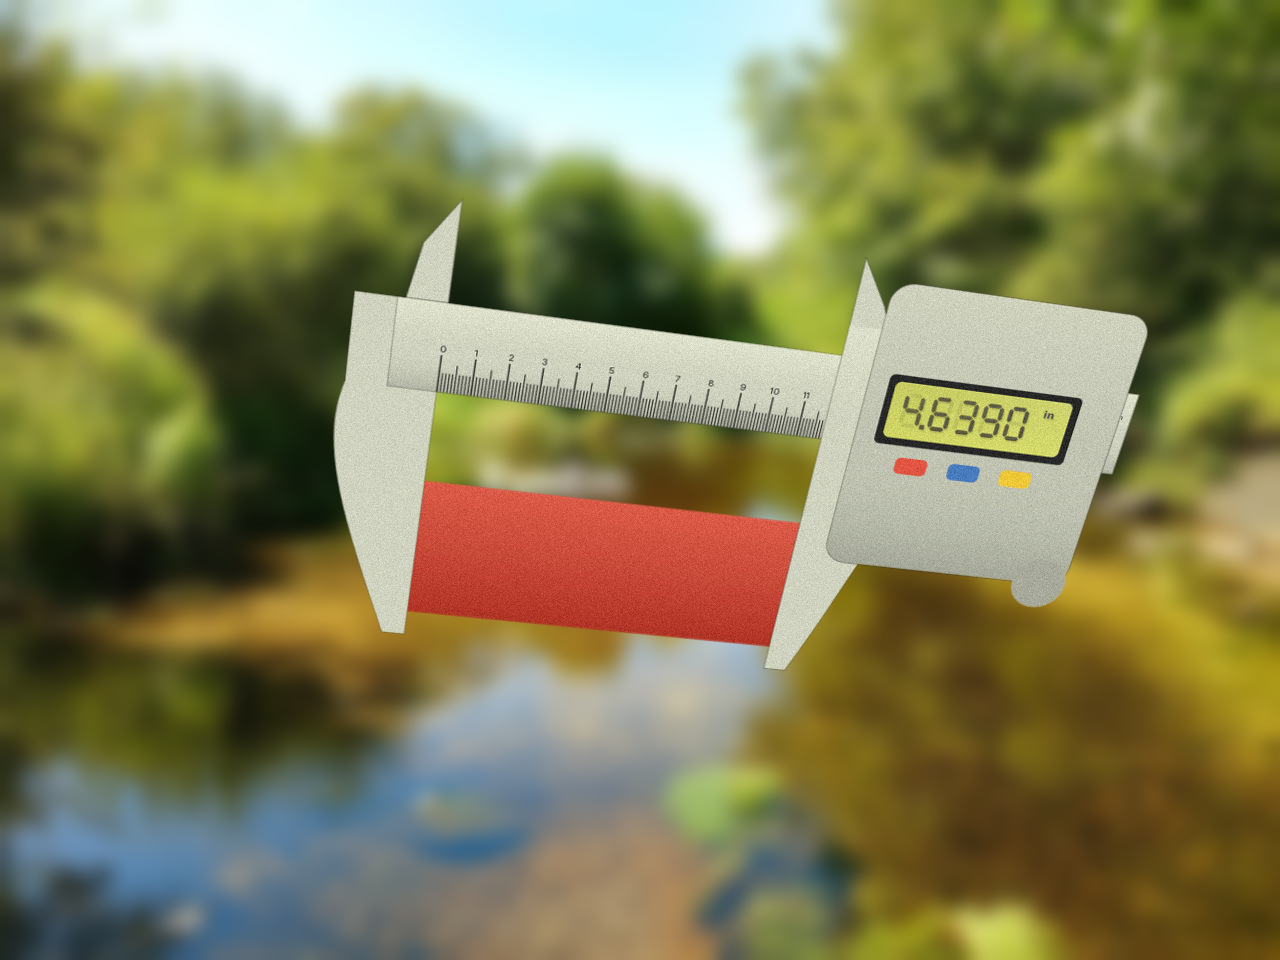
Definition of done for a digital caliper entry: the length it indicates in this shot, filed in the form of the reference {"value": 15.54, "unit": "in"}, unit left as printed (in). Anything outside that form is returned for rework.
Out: {"value": 4.6390, "unit": "in"}
